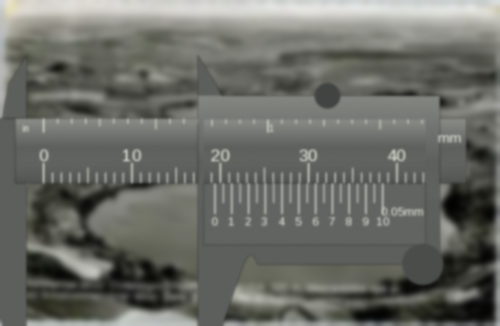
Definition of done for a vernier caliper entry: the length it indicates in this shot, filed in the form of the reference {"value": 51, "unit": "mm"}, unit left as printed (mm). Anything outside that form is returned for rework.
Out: {"value": 19.4, "unit": "mm"}
